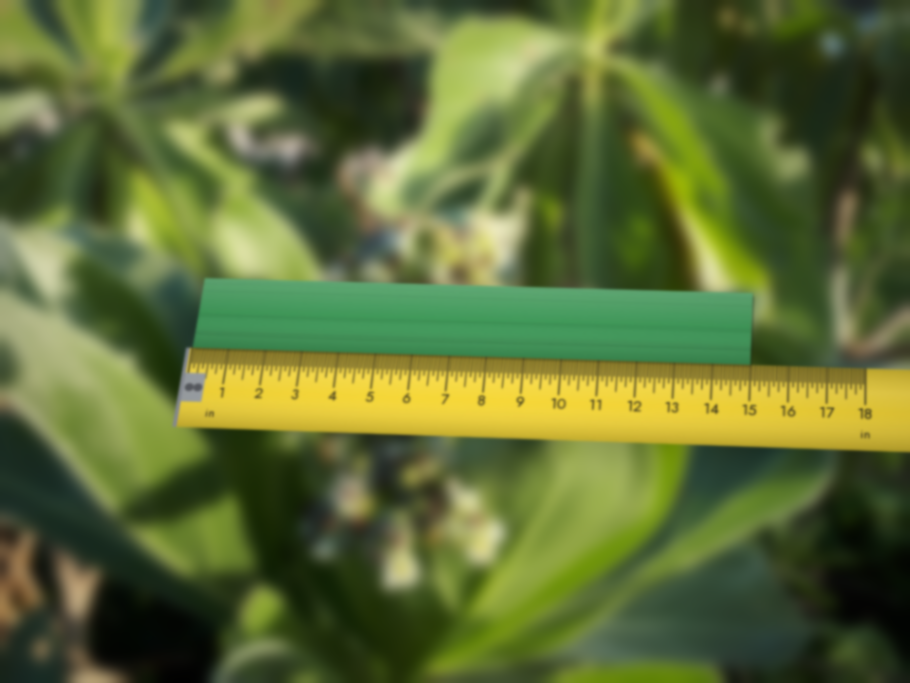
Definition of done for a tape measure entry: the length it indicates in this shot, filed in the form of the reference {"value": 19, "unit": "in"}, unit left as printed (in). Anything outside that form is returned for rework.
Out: {"value": 15, "unit": "in"}
